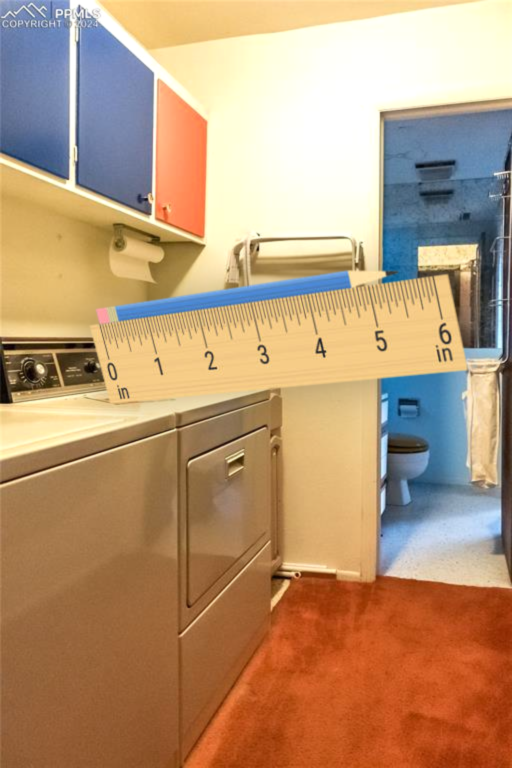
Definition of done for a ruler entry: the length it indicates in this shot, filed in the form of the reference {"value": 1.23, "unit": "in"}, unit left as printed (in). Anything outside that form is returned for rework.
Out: {"value": 5.5, "unit": "in"}
